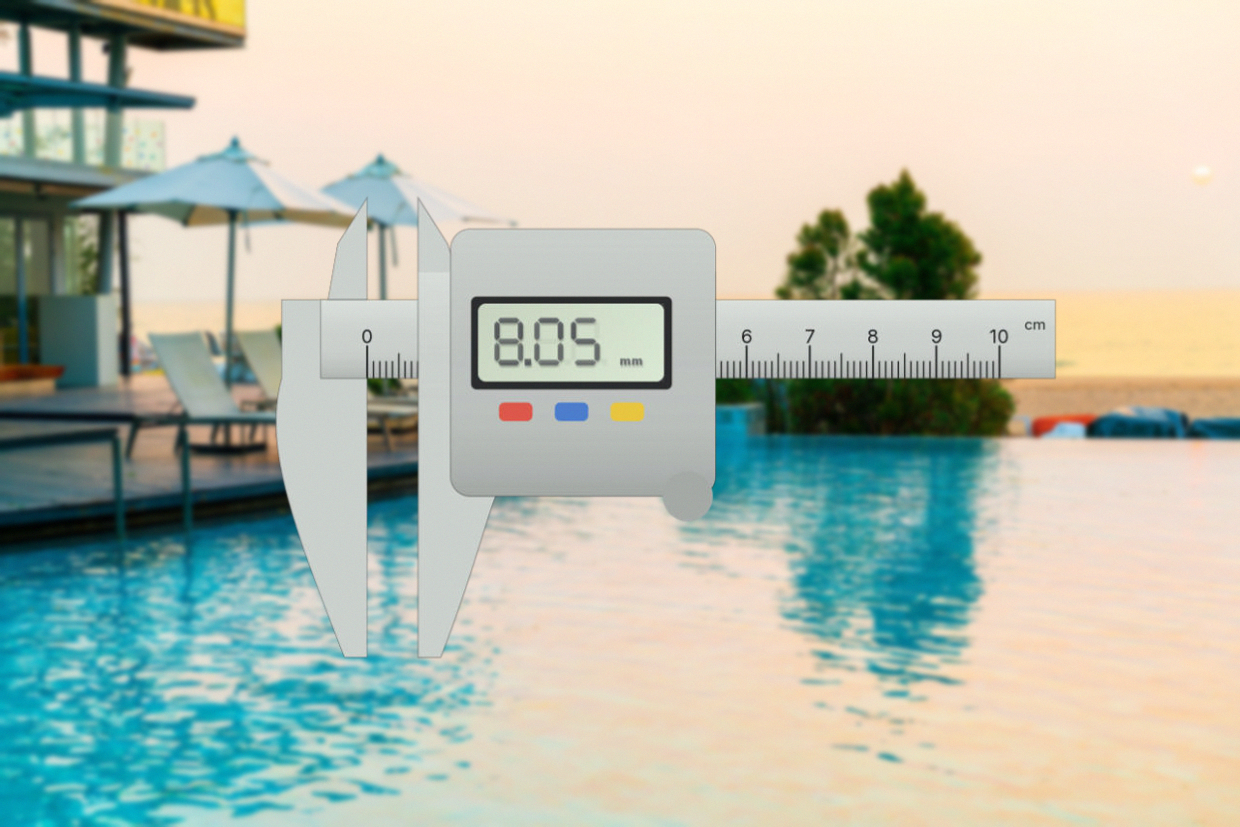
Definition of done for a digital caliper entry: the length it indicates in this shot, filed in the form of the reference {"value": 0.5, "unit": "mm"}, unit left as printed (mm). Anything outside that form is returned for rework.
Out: {"value": 8.05, "unit": "mm"}
